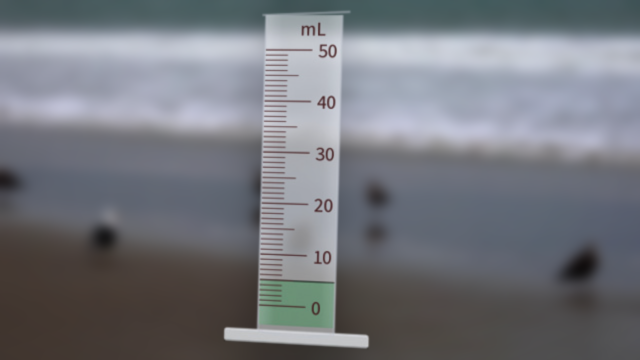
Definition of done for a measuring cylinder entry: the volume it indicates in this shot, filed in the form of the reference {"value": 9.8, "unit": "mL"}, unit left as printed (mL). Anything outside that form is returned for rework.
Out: {"value": 5, "unit": "mL"}
